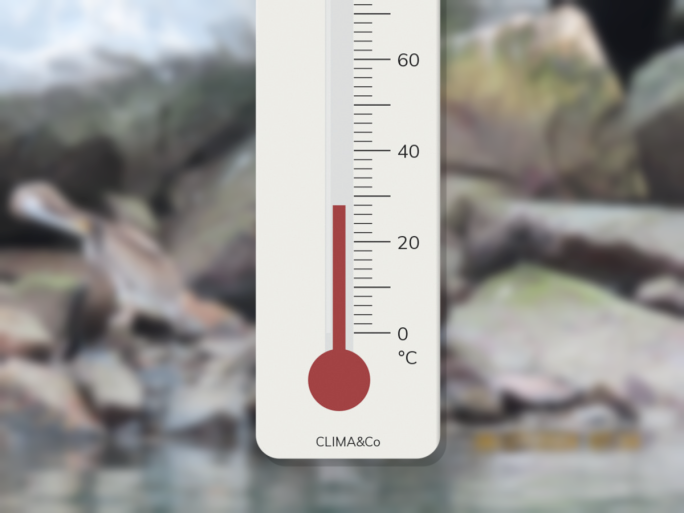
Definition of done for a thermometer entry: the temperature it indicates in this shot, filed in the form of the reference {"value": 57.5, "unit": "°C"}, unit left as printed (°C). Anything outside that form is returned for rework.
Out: {"value": 28, "unit": "°C"}
